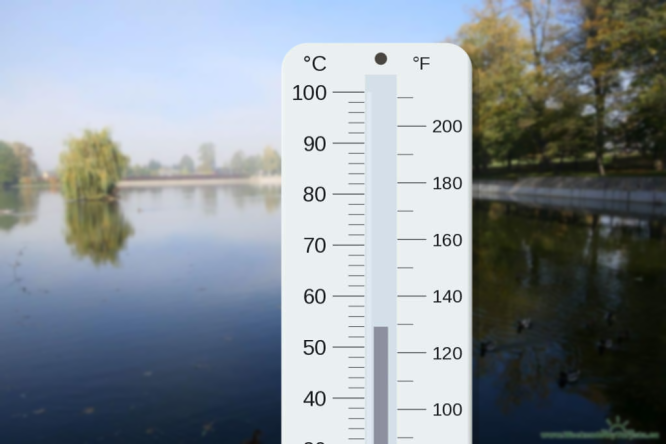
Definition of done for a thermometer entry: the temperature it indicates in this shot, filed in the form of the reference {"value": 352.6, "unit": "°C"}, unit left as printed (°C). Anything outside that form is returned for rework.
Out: {"value": 54, "unit": "°C"}
